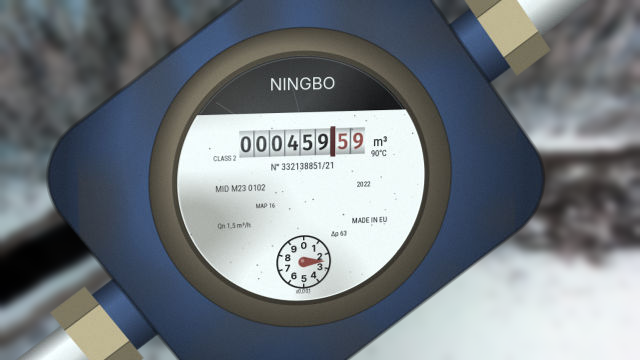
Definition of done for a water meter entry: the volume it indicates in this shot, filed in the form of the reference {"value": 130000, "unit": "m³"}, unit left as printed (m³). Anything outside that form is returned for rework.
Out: {"value": 459.592, "unit": "m³"}
